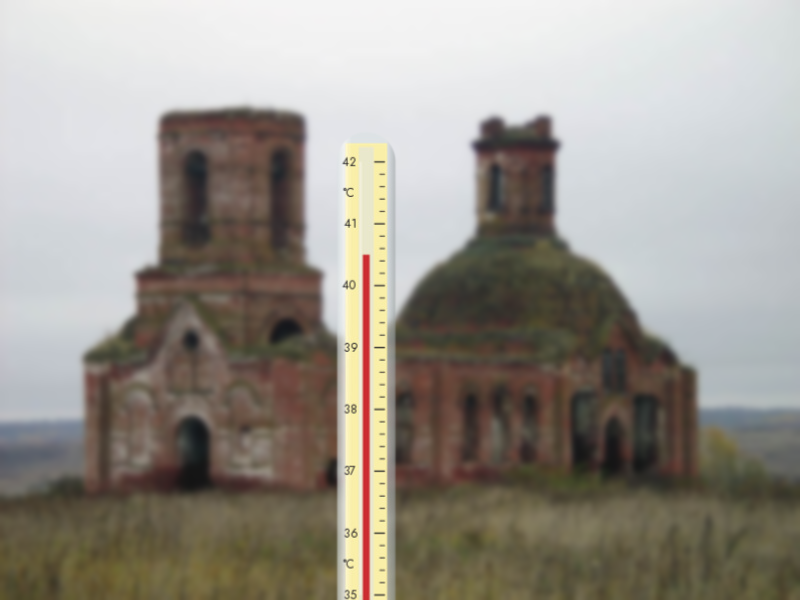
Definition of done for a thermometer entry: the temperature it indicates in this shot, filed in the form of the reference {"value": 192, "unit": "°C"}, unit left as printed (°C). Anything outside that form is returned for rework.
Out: {"value": 40.5, "unit": "°C"}
